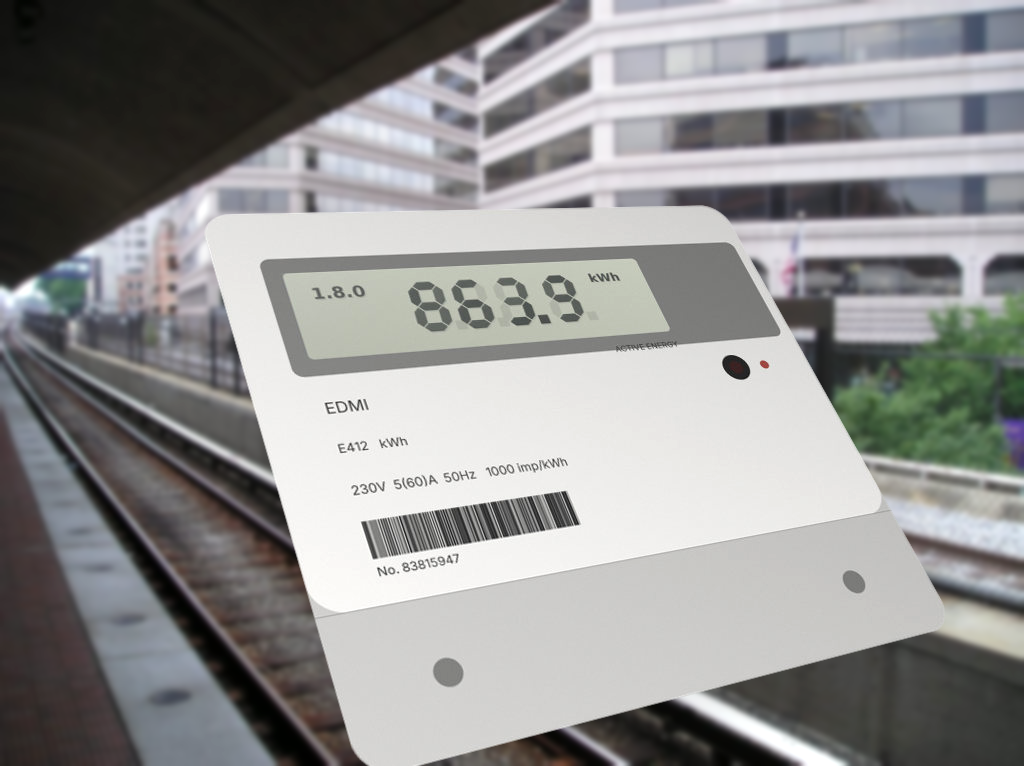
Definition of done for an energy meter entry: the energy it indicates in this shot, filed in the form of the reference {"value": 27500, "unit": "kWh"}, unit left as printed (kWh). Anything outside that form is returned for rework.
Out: {"value": 863.9, "unit": "kWh"}
